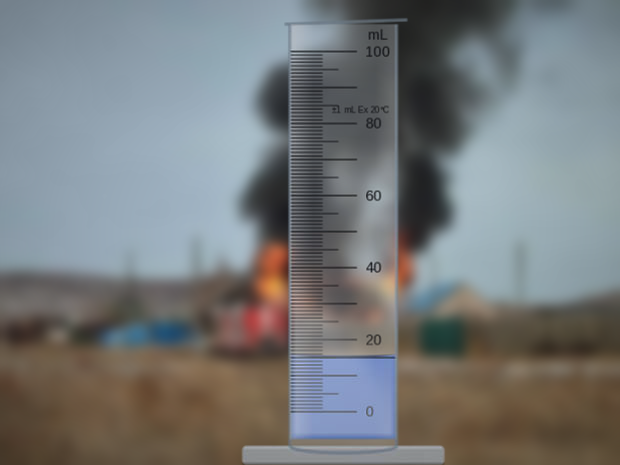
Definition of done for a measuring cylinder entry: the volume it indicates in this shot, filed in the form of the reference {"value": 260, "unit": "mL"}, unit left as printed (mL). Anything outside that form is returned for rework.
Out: {"value": 15, "unit": "mL"}
